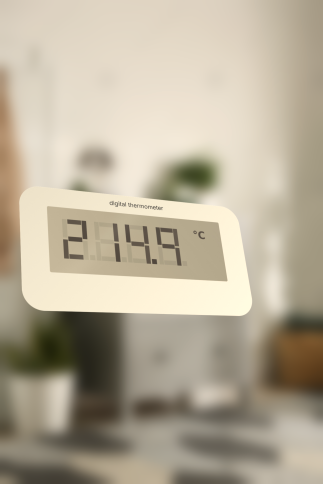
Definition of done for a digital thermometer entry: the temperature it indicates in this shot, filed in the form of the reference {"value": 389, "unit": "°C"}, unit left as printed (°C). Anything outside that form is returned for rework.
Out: {"value": 214.9, "unit": "°C"}
